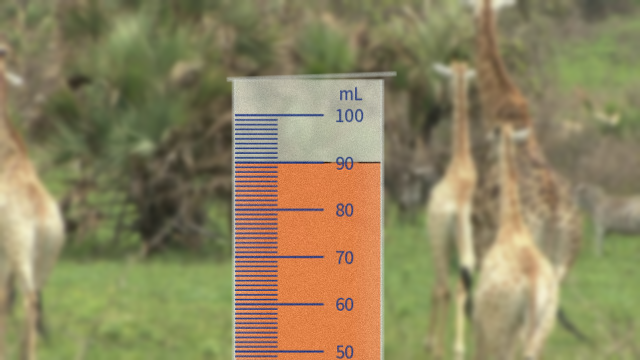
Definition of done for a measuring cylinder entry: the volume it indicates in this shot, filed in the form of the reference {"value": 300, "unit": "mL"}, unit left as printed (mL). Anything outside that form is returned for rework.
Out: {"value": 90, "unit": "mL"}
